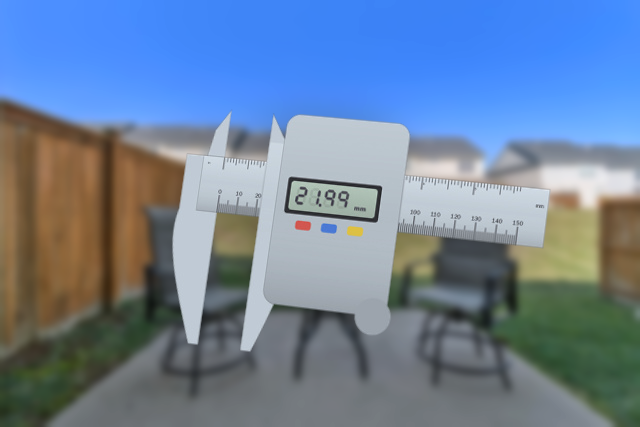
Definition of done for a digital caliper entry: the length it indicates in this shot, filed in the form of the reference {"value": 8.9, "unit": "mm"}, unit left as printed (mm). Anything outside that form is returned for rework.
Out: {"value": 21.99, "unit": "mm"}
